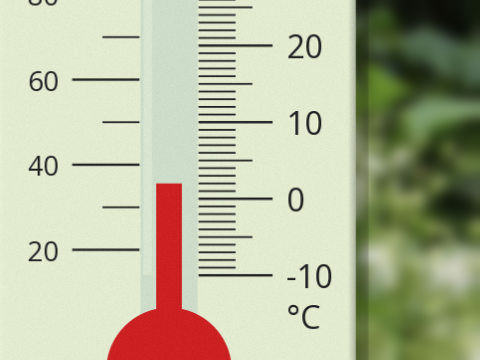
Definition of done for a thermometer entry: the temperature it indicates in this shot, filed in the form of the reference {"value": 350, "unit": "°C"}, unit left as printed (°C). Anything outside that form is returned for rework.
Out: {"value": 2, "unit": "°C"}
